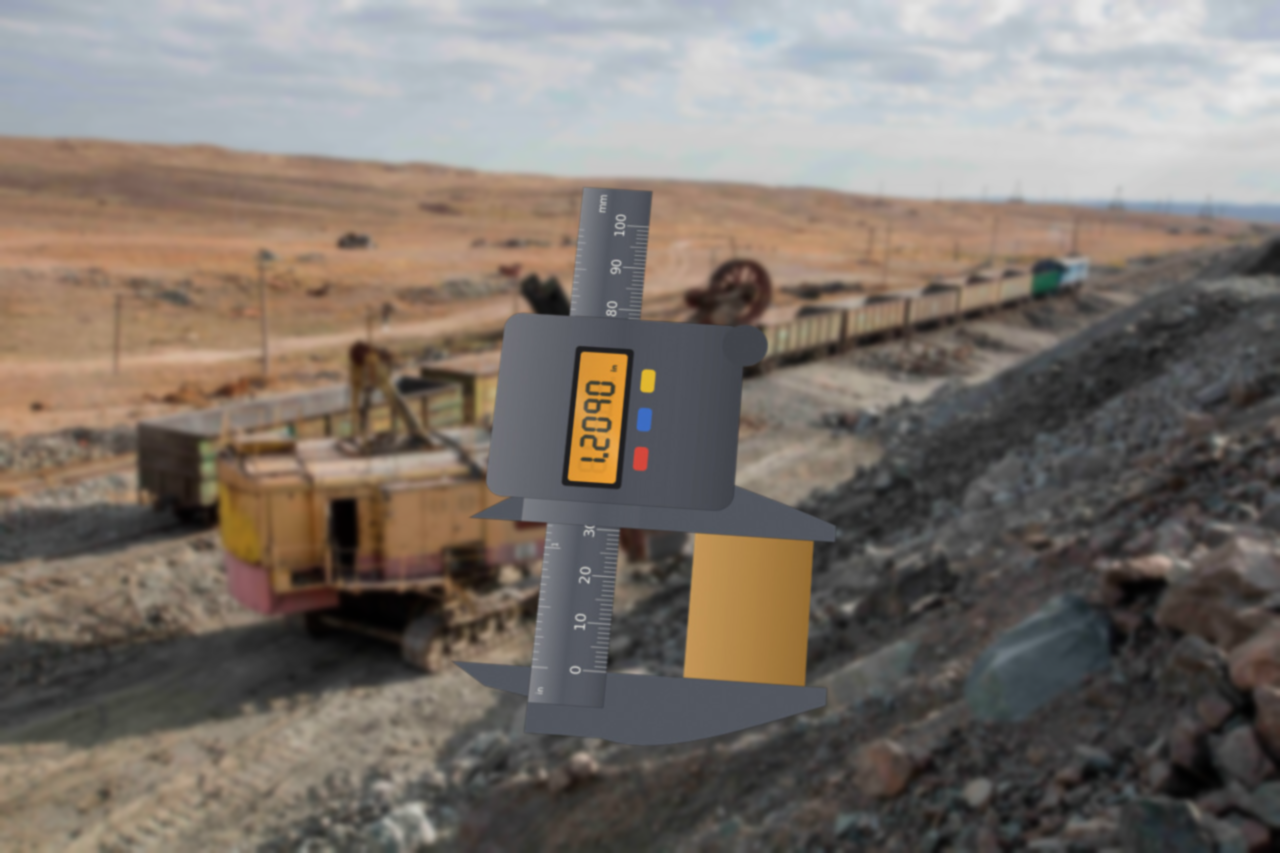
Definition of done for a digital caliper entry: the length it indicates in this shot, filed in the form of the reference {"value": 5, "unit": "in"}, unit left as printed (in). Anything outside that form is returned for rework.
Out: {"value": 1.2090, "unit": "in"}
